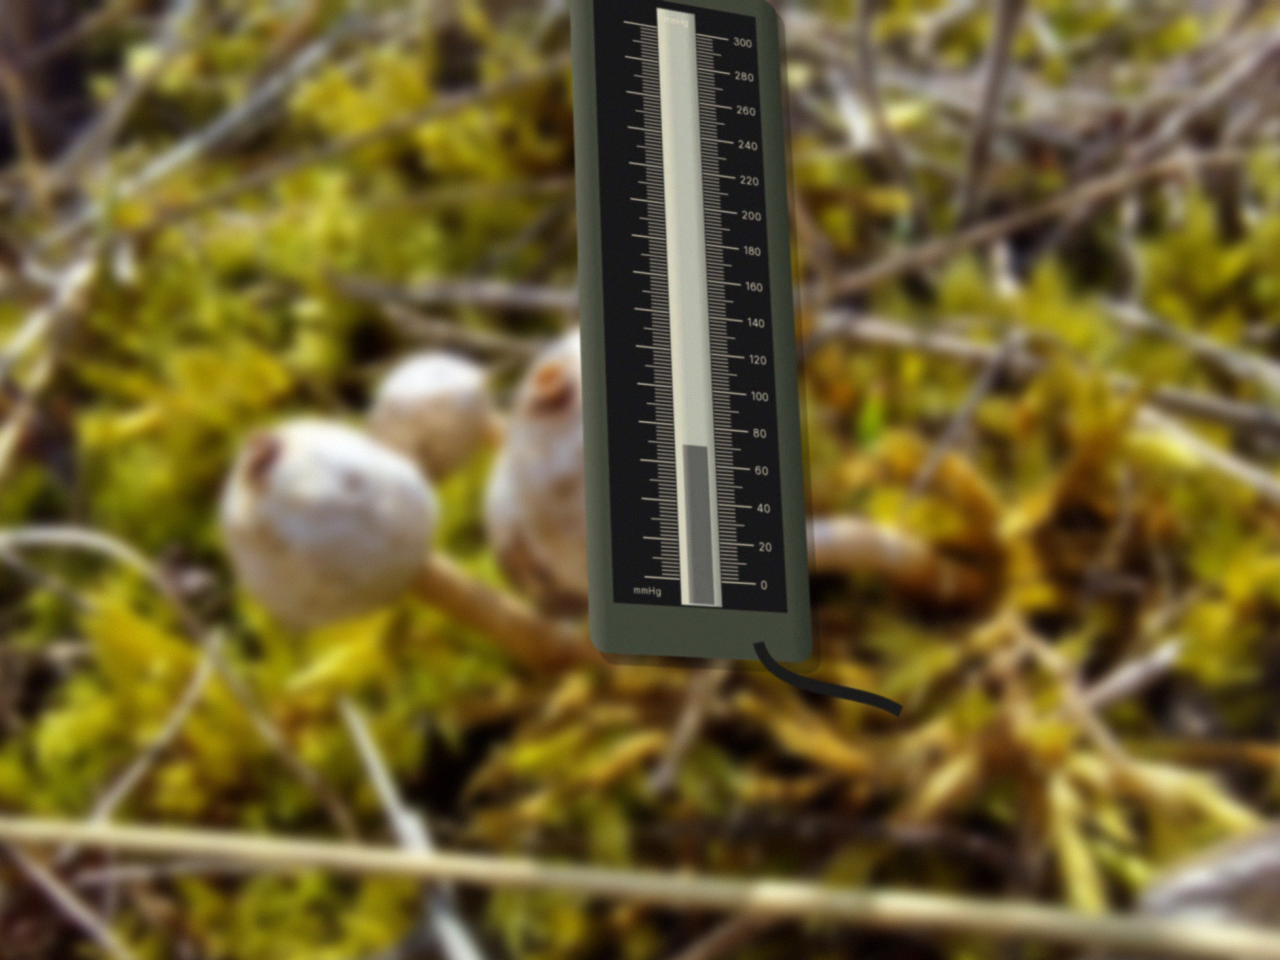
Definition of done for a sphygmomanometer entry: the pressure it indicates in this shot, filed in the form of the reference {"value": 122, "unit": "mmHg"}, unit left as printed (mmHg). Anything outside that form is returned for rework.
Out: {"value": 70, "unit": "mmHg"}
